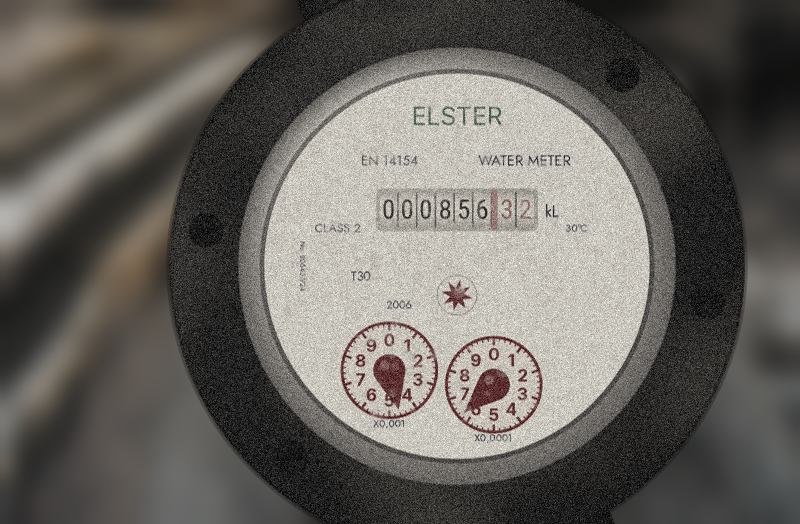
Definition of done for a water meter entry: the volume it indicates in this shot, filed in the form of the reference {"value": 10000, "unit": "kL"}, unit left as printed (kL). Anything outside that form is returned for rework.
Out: {"value": 856.3246, "unit": "kL"}
